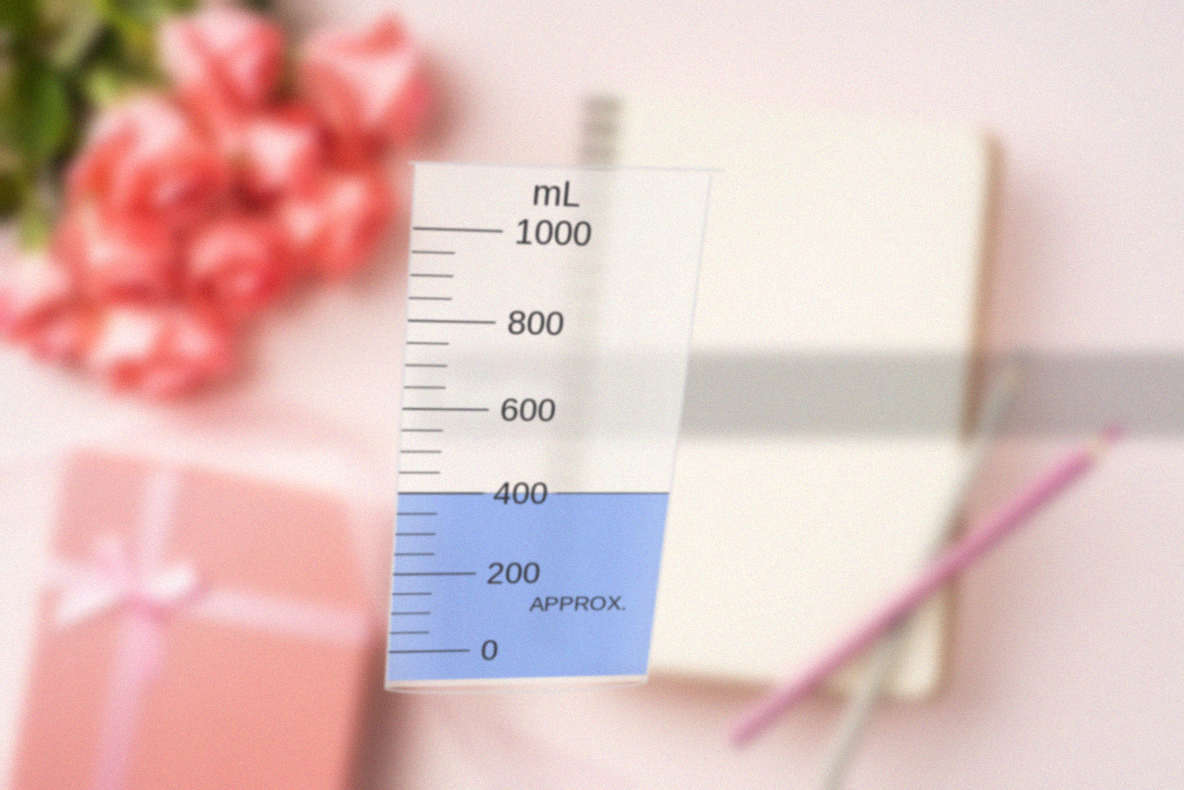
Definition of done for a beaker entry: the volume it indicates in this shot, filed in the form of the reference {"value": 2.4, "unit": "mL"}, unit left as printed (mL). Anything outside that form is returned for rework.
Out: {"value": 400, "unit": "mL"}
